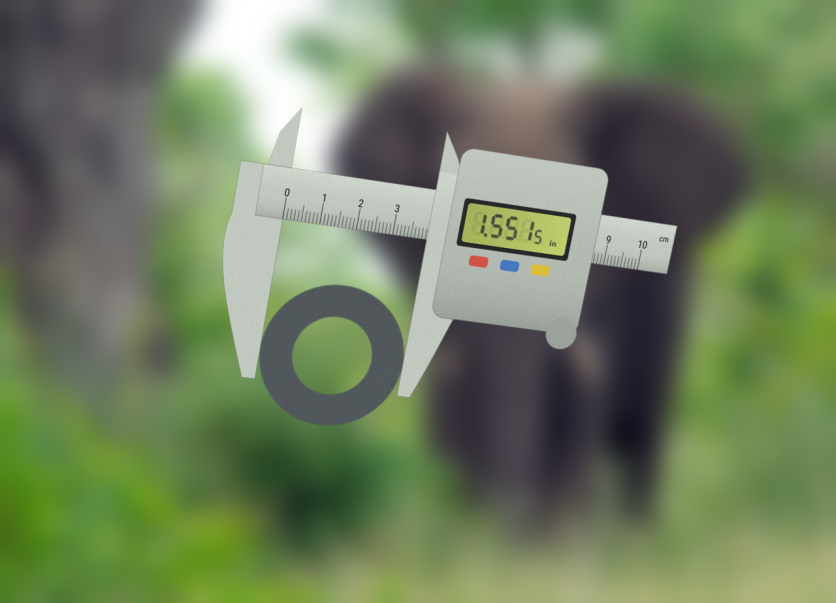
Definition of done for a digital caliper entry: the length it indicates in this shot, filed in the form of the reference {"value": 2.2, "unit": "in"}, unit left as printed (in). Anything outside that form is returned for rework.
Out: {"value": 1.5515, "unit": "in"}
